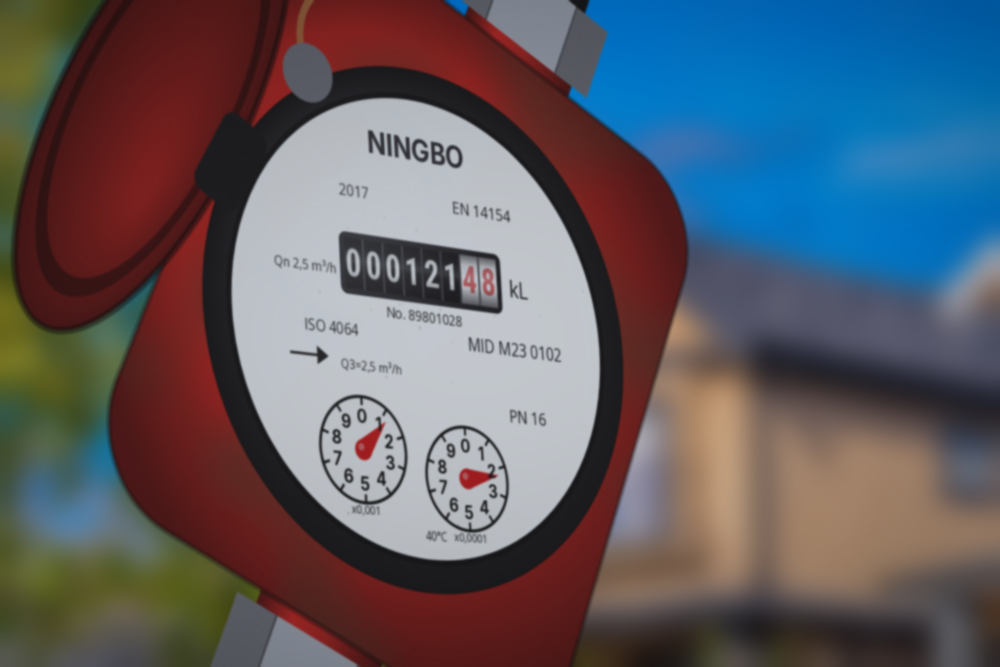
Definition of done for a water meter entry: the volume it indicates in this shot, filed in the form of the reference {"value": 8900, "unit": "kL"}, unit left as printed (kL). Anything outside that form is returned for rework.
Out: {"value": 121.4812, "unit": "kL"}
